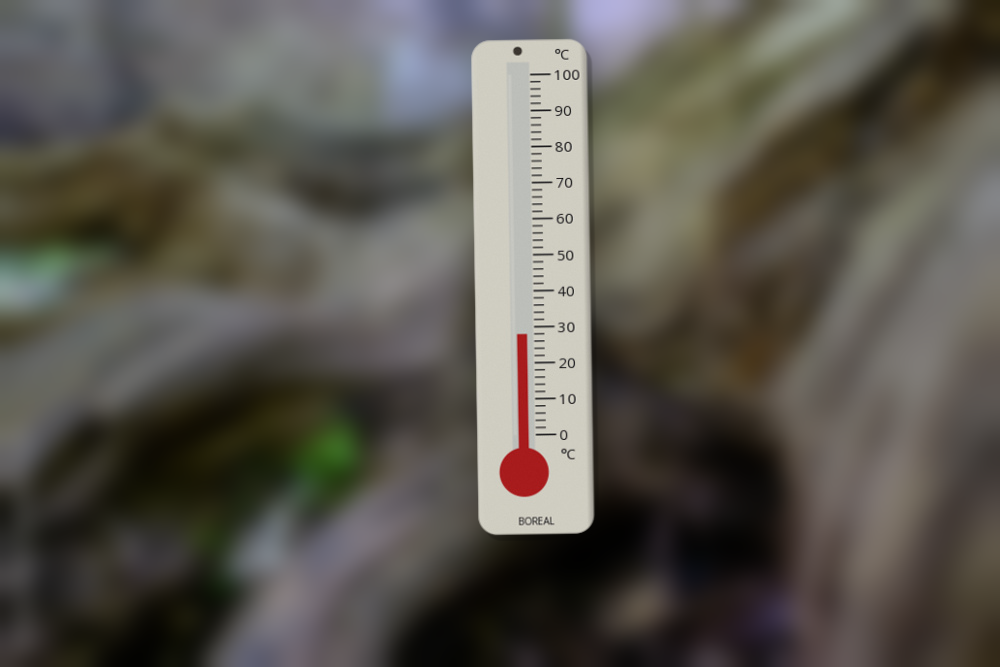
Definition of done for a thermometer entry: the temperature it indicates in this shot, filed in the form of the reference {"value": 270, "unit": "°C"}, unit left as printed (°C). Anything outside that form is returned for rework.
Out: {"value": 28, "unit": "°C"}
